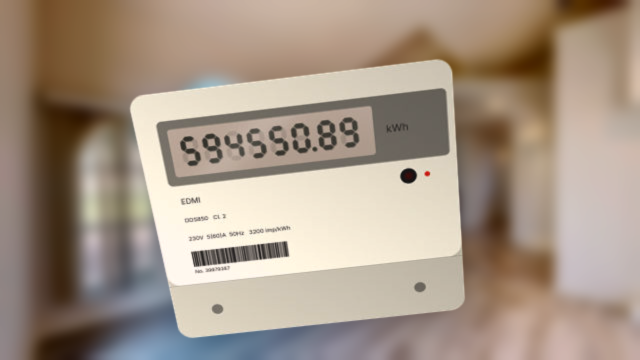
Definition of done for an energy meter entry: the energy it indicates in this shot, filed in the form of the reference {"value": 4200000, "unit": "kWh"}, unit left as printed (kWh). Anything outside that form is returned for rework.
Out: {"value": 594550.89, "unit": "kWh"}
